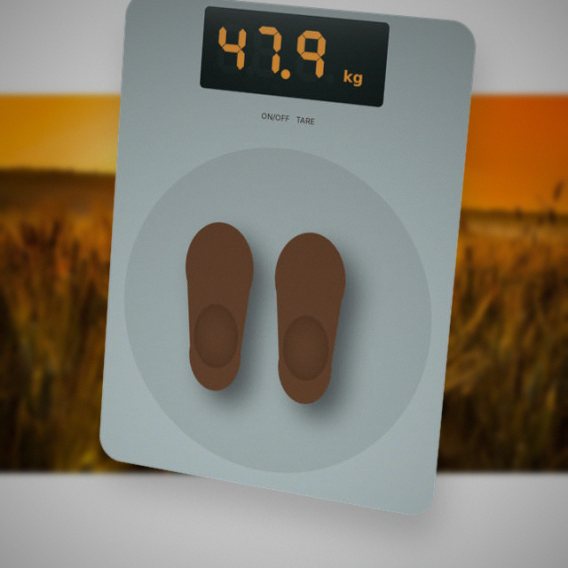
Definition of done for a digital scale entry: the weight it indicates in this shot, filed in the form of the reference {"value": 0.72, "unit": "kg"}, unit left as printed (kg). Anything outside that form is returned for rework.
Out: {"value": 47.9, "unit": "kg"}
